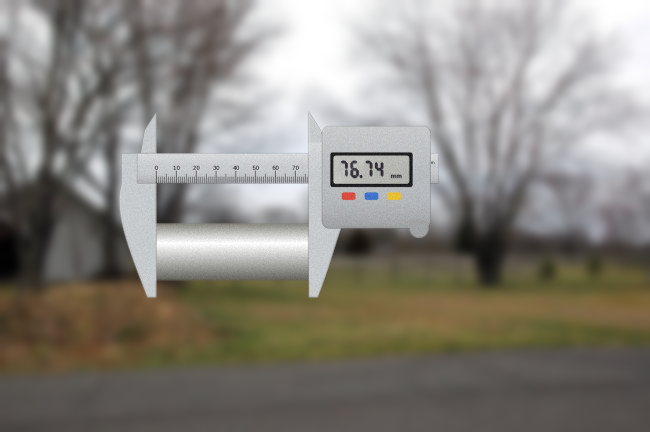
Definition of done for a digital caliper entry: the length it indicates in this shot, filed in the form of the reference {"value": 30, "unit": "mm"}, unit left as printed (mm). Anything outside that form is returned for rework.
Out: {"value": 76.74, "unit": "mm"}
